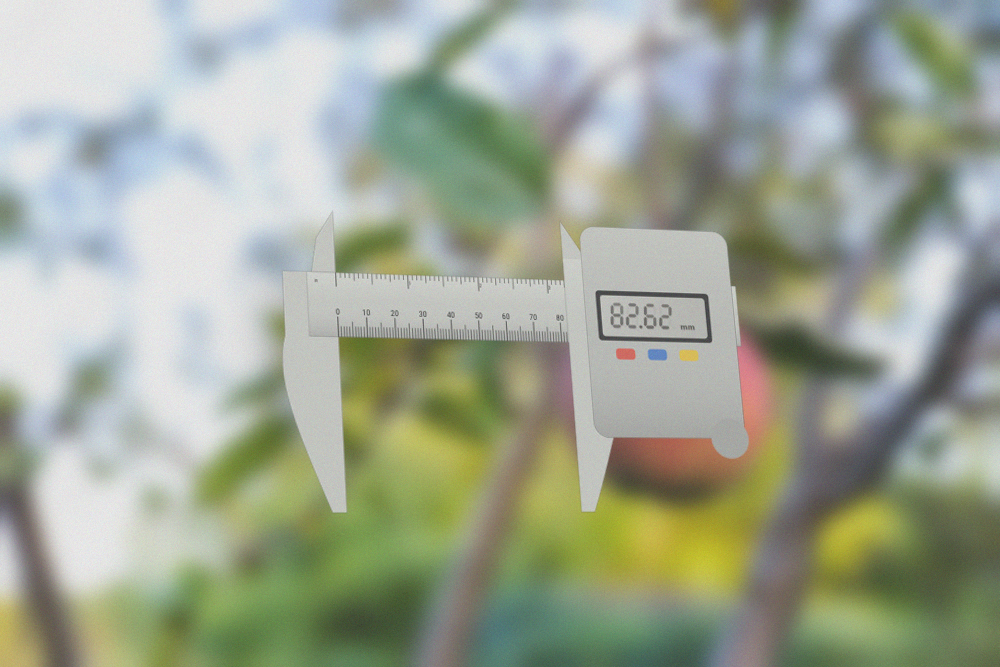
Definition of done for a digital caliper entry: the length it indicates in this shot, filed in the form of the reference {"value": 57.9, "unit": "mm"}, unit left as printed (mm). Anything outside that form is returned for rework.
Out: {"value": 82.62, "unit": "mm"}
